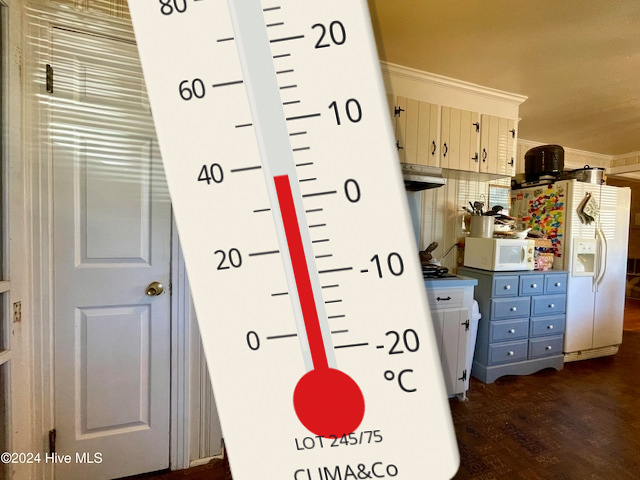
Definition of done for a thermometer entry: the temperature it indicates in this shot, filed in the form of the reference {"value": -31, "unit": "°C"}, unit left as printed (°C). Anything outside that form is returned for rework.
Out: {"value": 3, "unit": "°C"}
